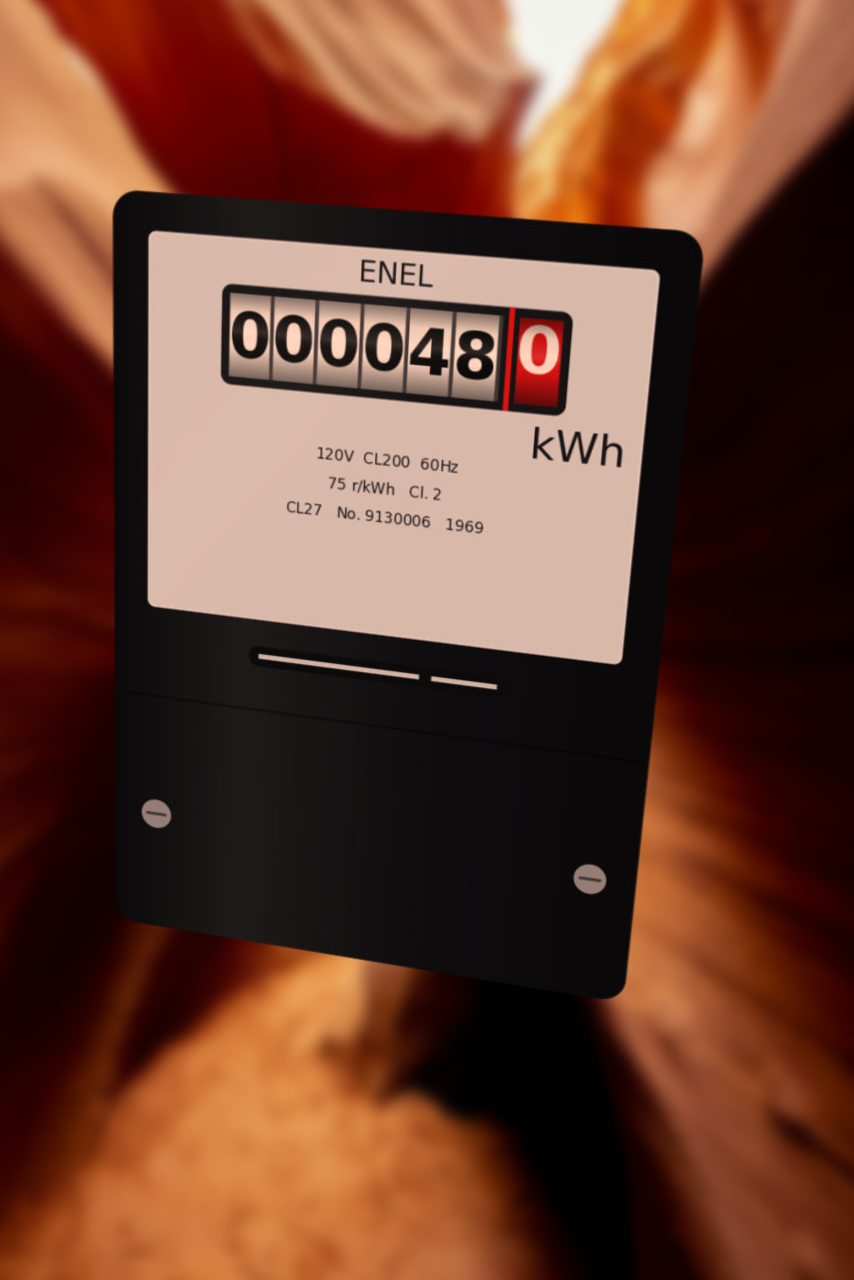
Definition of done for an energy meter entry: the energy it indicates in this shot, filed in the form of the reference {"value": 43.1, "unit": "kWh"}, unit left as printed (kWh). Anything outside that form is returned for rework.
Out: {"value": 48.0, "unit": "kWh"}
